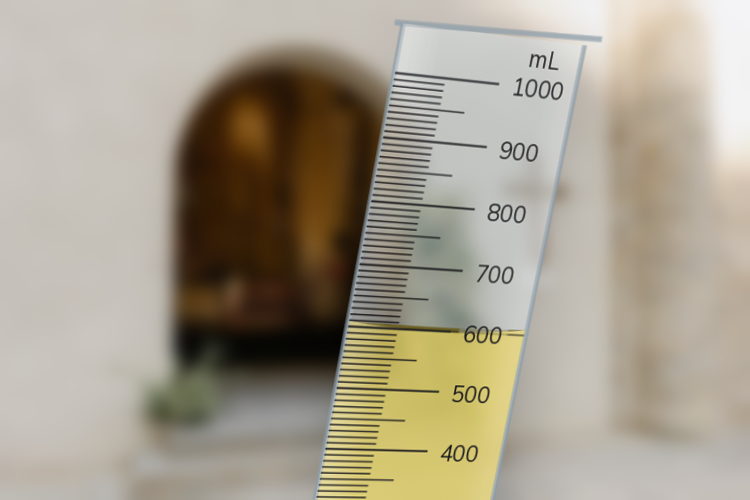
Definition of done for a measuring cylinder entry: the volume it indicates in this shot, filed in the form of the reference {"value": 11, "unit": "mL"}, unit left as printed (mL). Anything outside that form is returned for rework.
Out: {"value": 600, "unit": "mL"}
